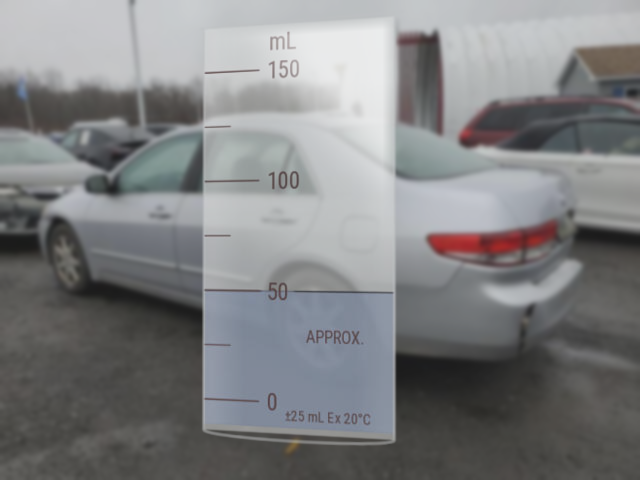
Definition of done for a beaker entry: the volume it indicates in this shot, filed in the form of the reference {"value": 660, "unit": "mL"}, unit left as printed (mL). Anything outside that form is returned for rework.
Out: {"value": 50, "unit": "mL"}
